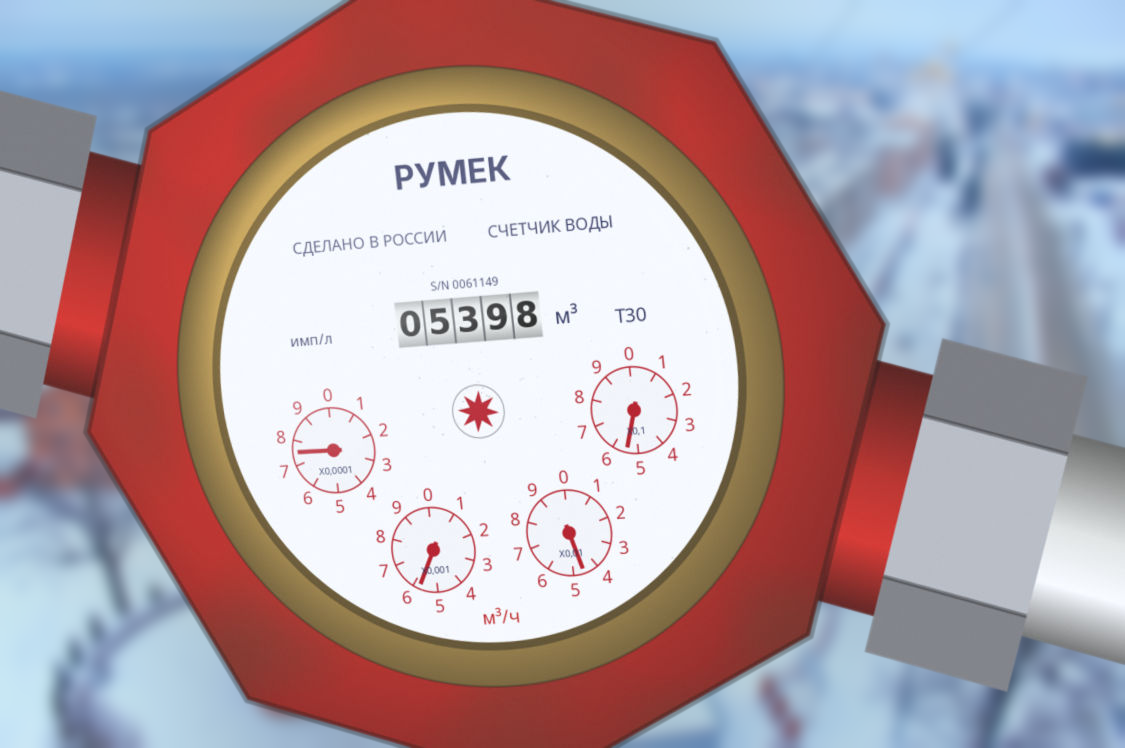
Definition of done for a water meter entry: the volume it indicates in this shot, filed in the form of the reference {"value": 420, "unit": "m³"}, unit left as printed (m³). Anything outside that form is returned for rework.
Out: {"value": 5398.5457, "unit": "m³"}
